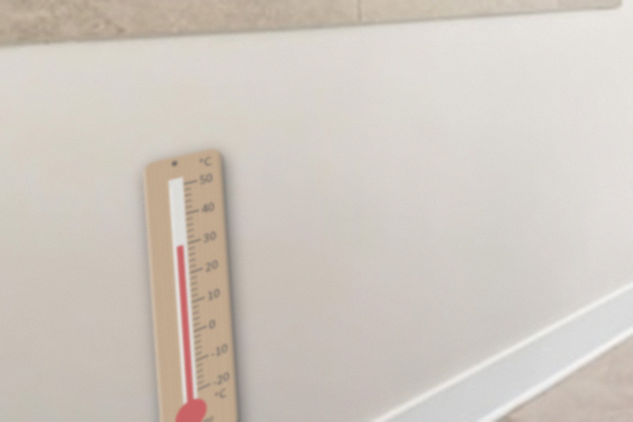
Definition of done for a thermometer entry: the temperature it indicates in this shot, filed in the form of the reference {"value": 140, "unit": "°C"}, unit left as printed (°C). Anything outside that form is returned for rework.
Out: {"value": 30, "unit": "°C"}
